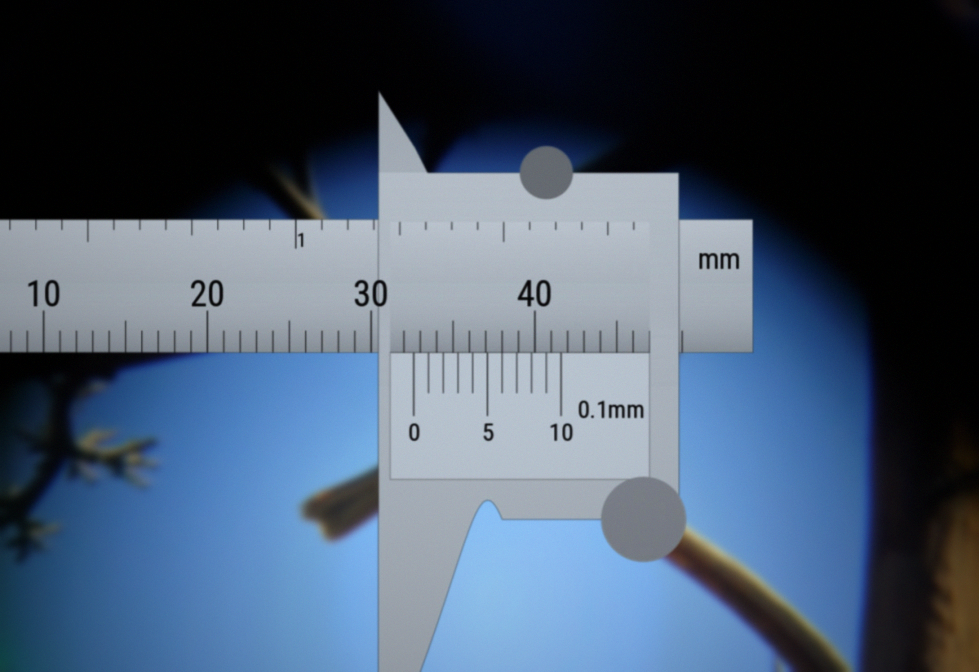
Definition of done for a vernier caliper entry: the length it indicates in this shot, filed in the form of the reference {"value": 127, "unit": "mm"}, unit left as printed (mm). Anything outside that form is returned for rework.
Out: {"value": 32.6, "unit": "mm"}
